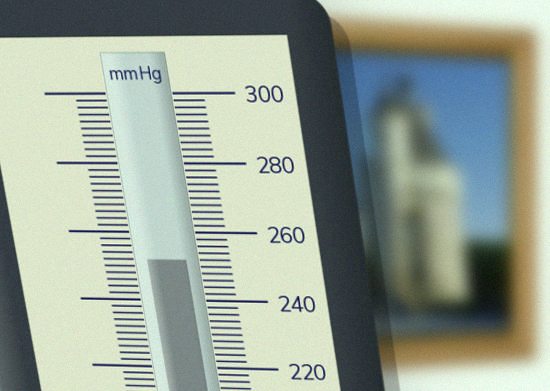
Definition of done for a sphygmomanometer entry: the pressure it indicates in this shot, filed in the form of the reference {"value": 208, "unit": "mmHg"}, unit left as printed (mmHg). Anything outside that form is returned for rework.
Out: {"value": 252, "unit": "mmHg"}
